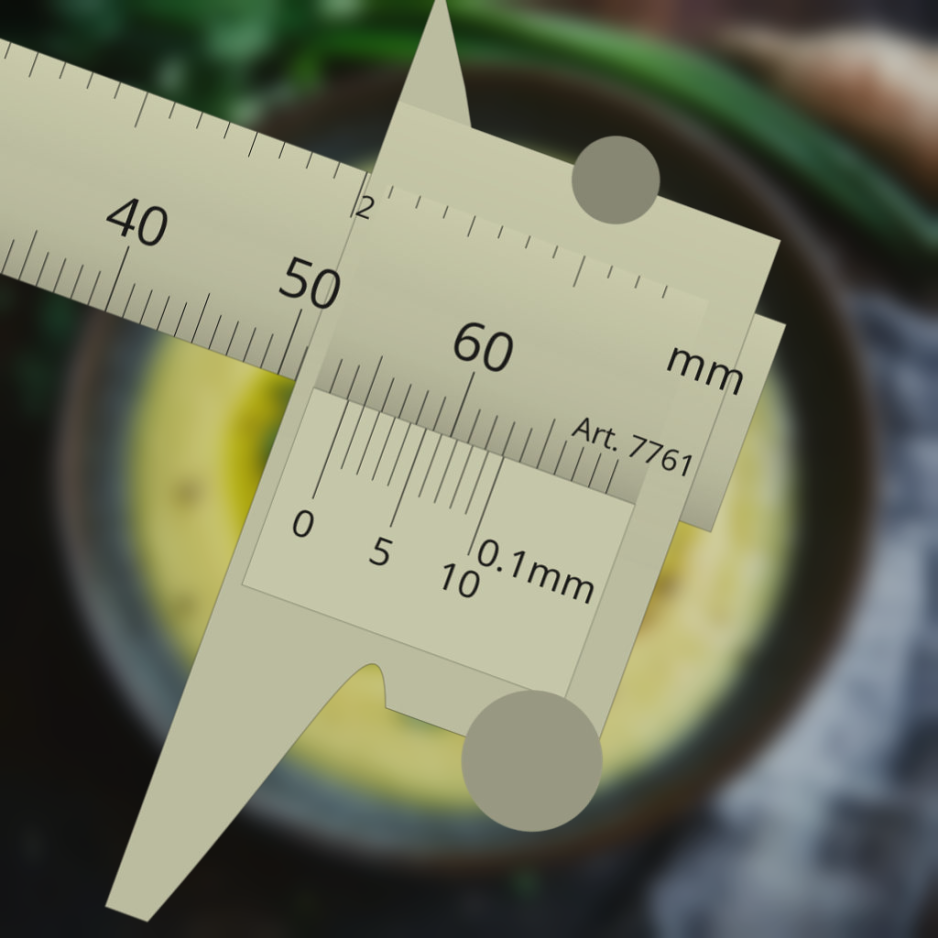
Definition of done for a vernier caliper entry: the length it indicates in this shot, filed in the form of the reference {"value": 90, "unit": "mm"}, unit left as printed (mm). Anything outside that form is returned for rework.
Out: {"value": 54.1, "unit": "mm"}
